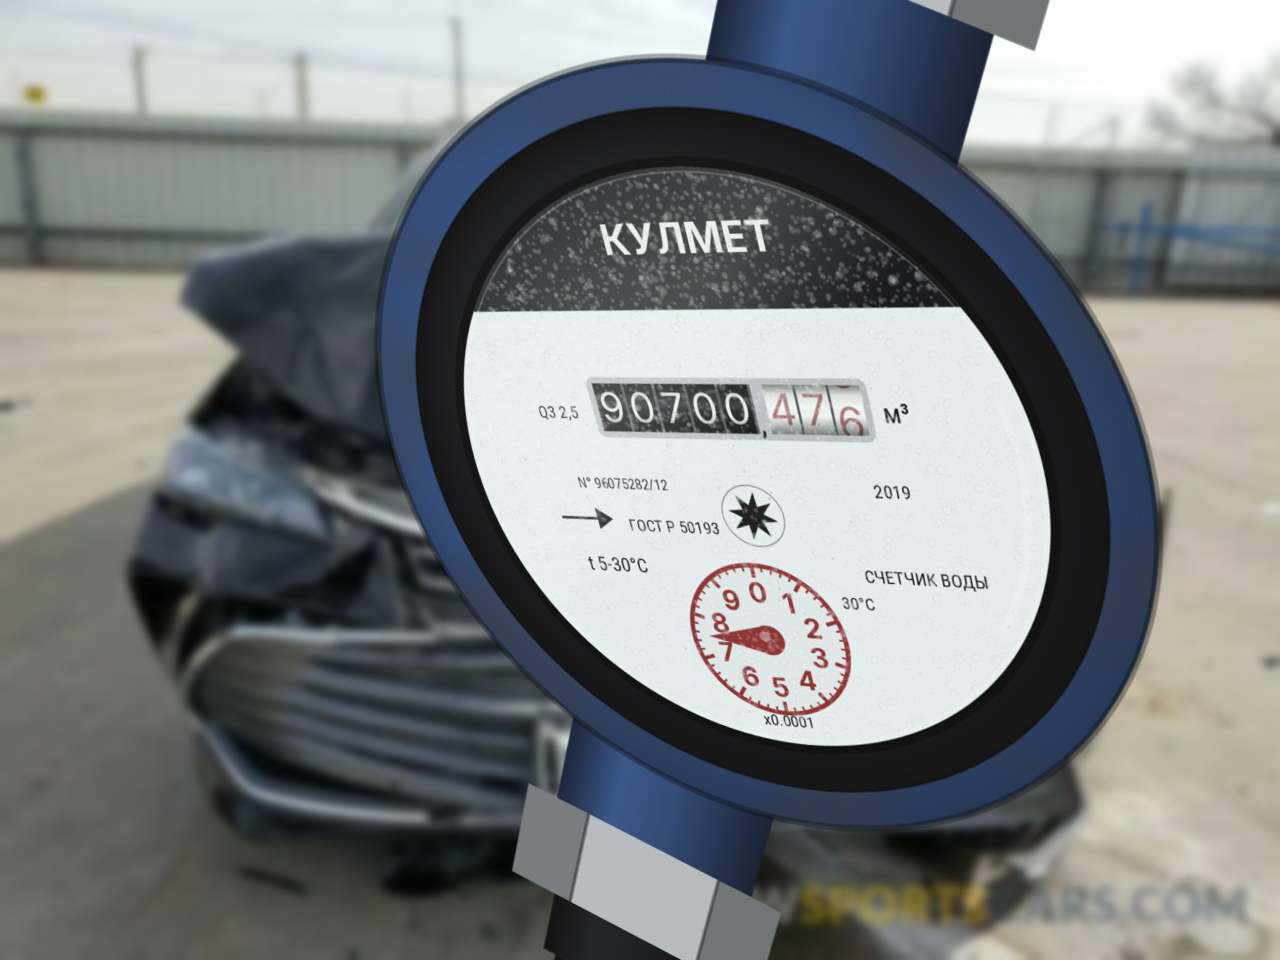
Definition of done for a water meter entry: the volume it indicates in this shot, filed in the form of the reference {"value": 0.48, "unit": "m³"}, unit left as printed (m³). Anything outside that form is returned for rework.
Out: {"value": 90700.4757, "unit": "m³"}
